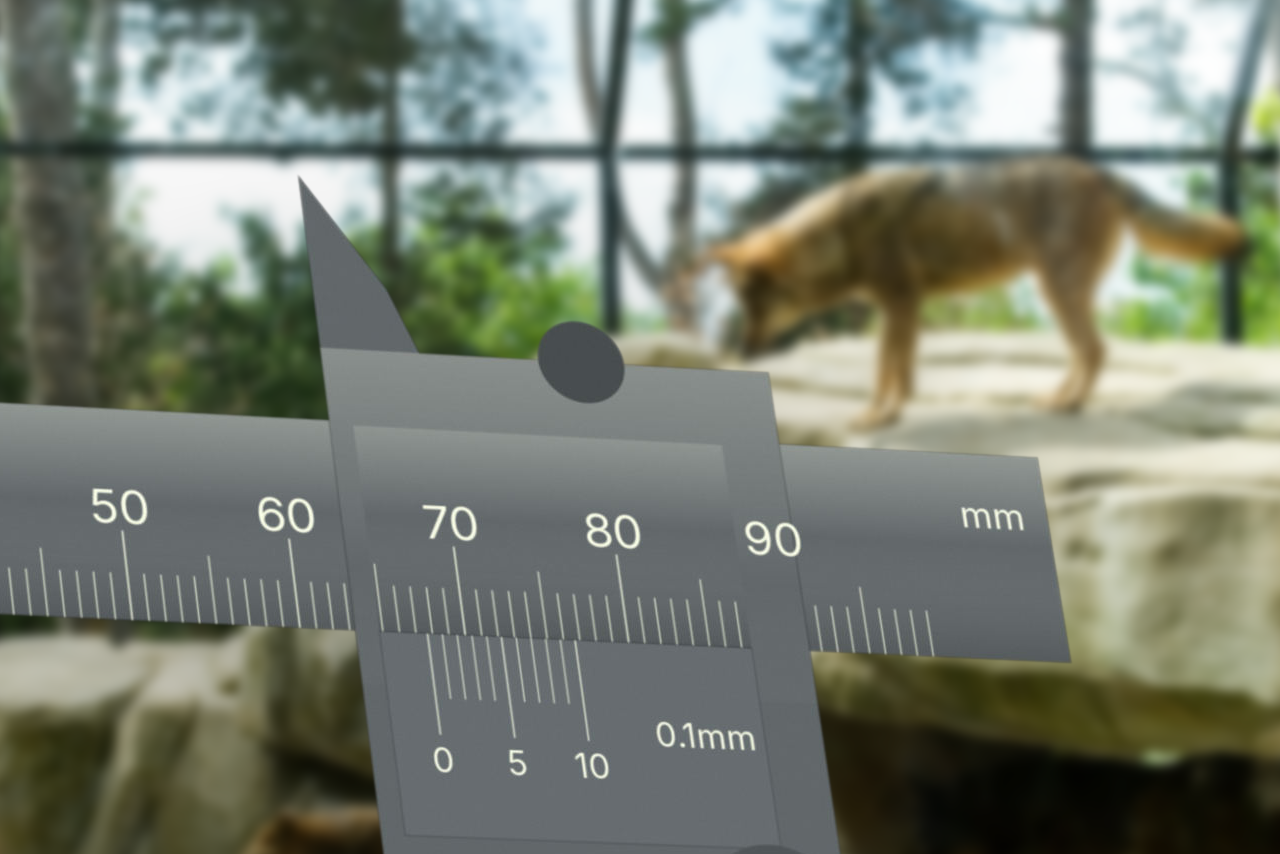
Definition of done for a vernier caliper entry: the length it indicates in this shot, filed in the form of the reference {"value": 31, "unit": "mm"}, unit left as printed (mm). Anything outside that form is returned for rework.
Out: {"value": 67.7, "unit": "mm"}
